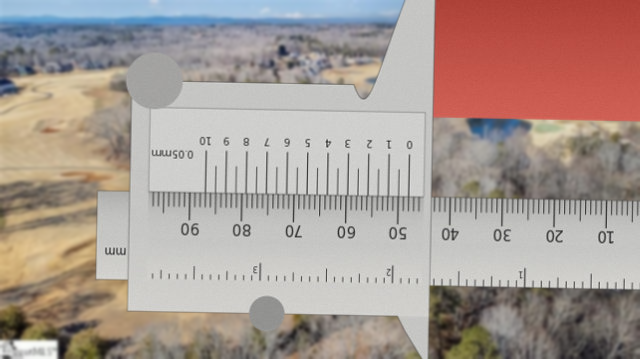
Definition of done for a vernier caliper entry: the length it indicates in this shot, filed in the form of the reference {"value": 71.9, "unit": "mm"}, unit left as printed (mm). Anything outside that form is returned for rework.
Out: {"value": 48.0, "unit": "mm"}
